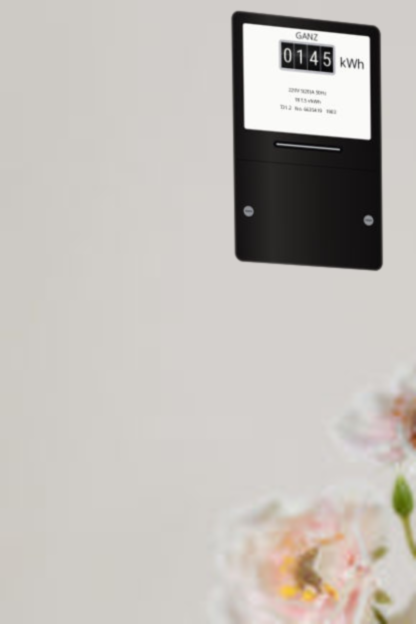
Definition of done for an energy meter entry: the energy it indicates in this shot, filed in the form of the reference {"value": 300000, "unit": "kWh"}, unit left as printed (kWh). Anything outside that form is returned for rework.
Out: {"value": 145, "unit": "kWh"}
